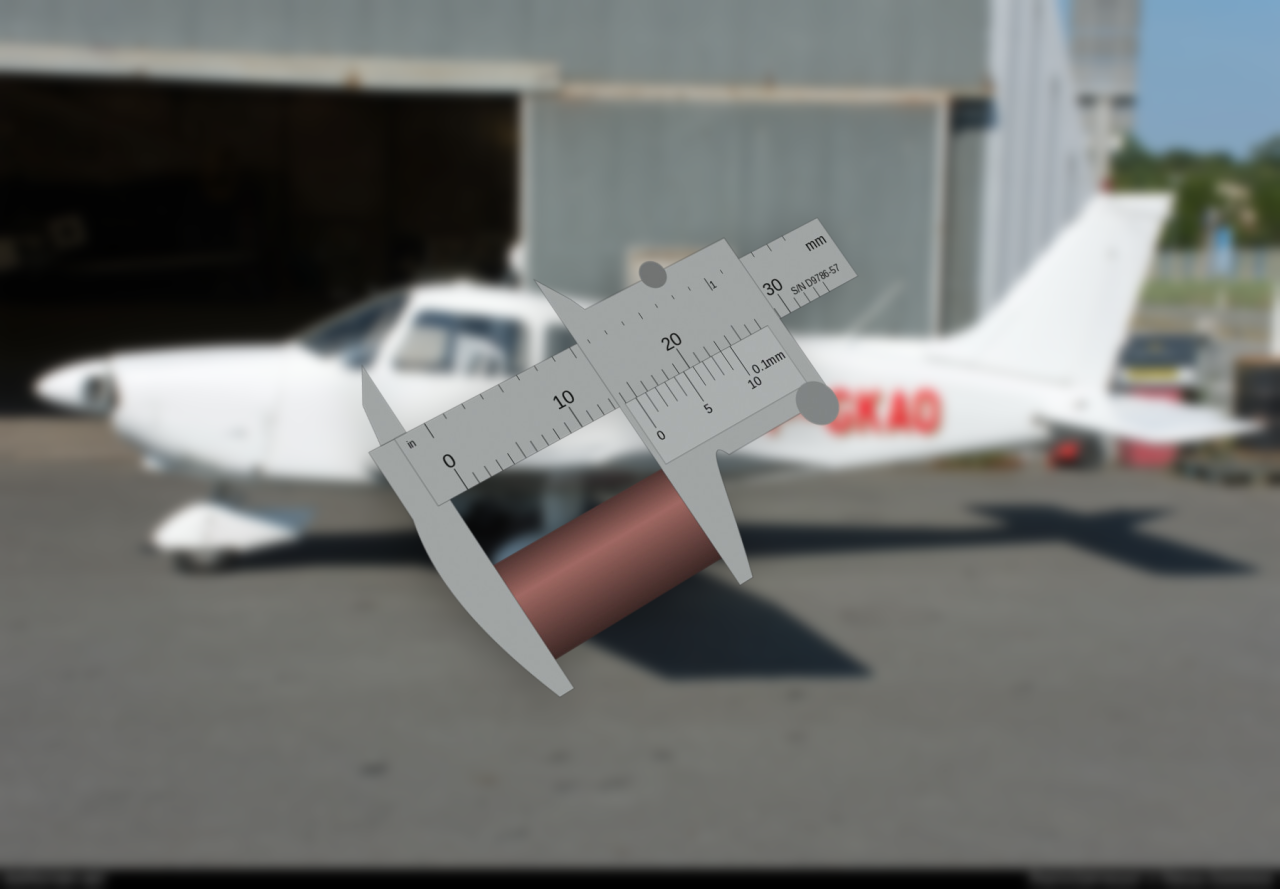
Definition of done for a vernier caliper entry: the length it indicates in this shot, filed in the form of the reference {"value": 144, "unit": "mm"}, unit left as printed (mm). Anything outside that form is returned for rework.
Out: {"value": 14.9, "unit": "mm"}
